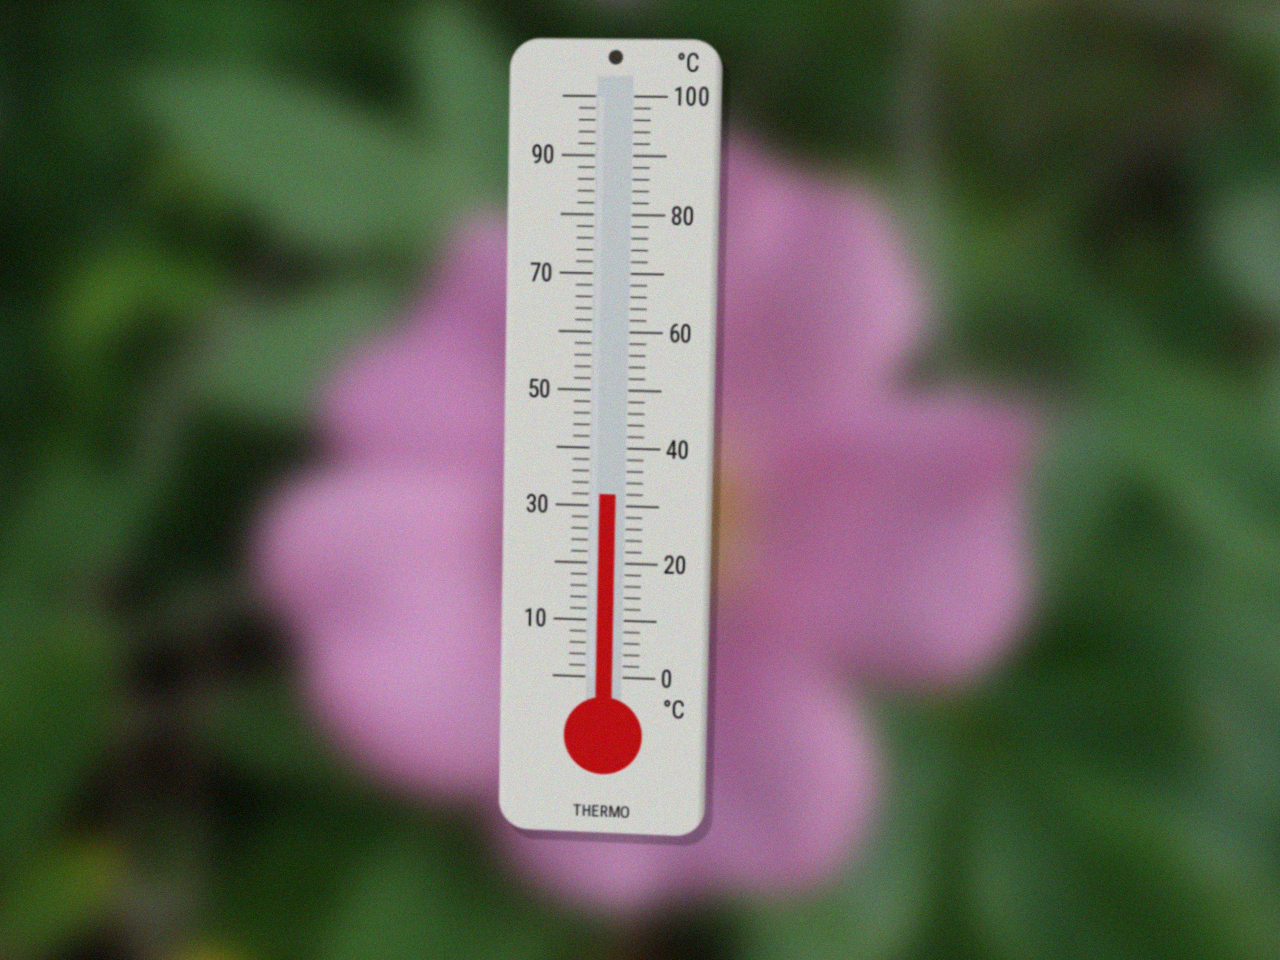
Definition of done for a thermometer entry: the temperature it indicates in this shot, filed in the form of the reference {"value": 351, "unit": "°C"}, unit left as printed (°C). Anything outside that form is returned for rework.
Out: {"value": 32, "unit": "°C"}
